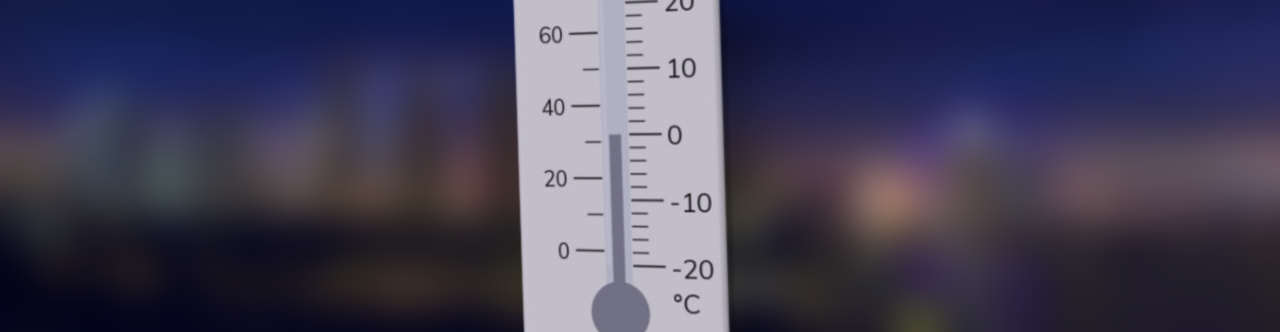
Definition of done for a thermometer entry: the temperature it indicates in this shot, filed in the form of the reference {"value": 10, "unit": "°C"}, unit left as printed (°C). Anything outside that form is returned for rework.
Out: {"value": 0, "unit": "°C"}
